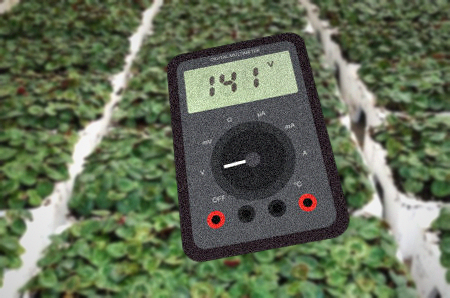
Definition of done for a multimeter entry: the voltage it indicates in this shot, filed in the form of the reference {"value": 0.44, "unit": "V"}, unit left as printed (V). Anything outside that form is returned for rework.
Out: {"value": 141, "unit": "V"}
